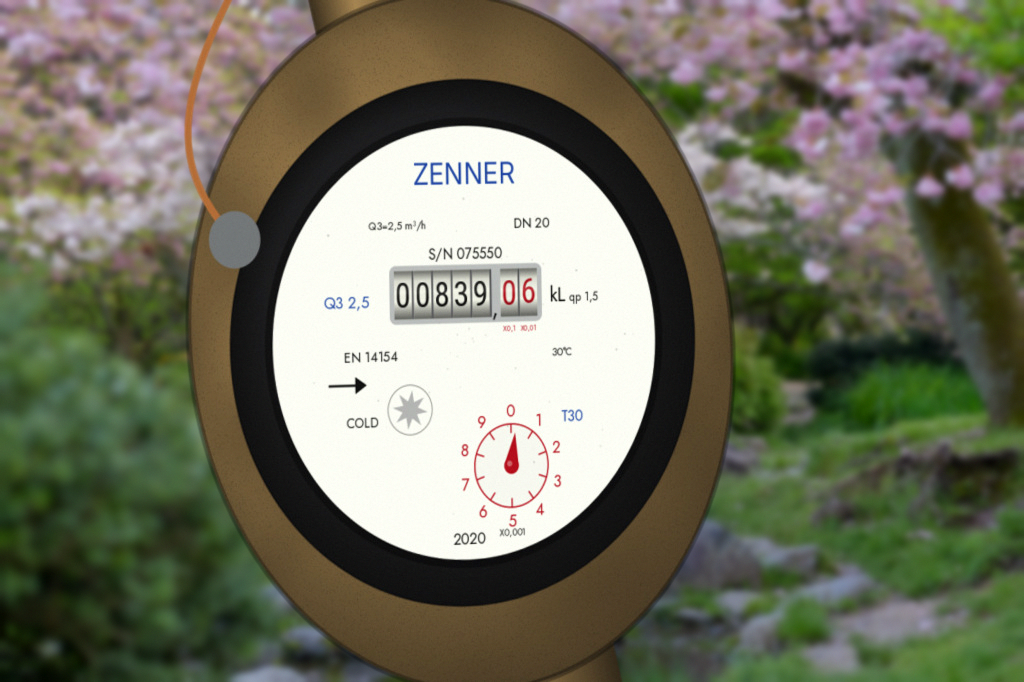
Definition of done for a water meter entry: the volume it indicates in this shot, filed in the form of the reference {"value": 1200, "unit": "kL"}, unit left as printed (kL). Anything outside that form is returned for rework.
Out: {"value": 839.060, "unit": "kL"}
